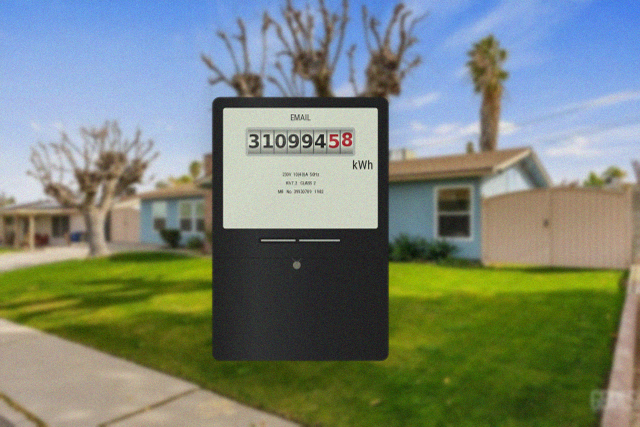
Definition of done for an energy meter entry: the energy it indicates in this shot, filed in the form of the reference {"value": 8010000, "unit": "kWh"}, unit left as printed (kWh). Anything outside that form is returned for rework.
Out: {"value": 310994.58, "unit": "kWh"}
